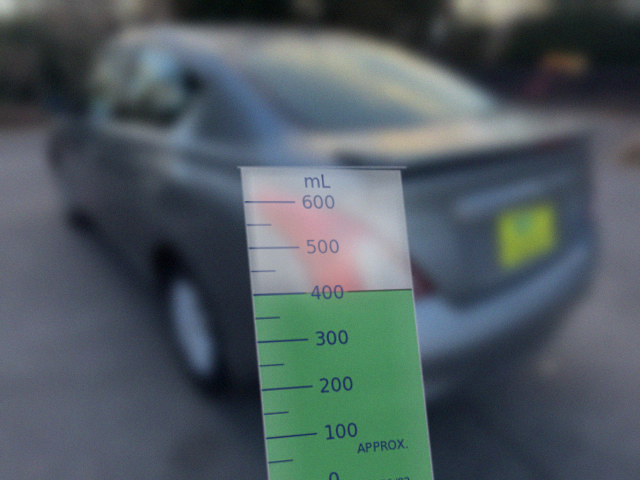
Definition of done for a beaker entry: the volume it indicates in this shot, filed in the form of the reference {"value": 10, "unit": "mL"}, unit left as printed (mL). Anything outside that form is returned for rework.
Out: {"value": 400, "unit": "mL"}
